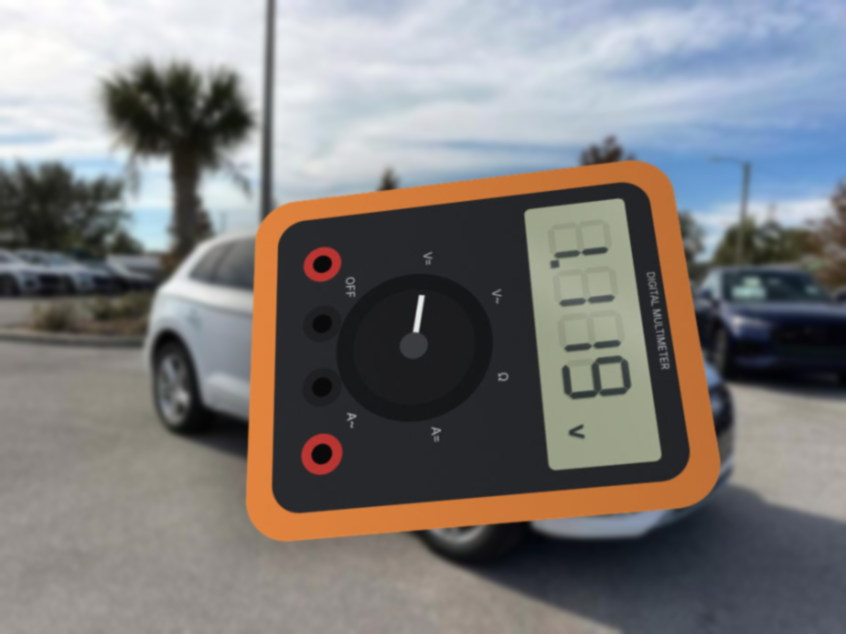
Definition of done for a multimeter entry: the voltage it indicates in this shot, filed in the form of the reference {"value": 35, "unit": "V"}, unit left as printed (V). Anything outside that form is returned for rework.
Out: {"value": 1.119, "unit": "V"}
